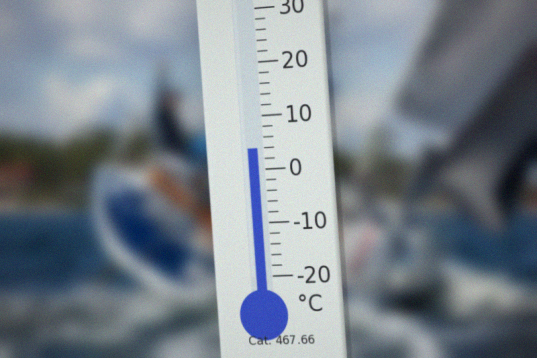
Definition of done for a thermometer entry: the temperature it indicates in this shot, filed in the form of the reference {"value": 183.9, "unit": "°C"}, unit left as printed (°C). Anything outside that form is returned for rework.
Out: {"value": 4, "unit": "°C"}
